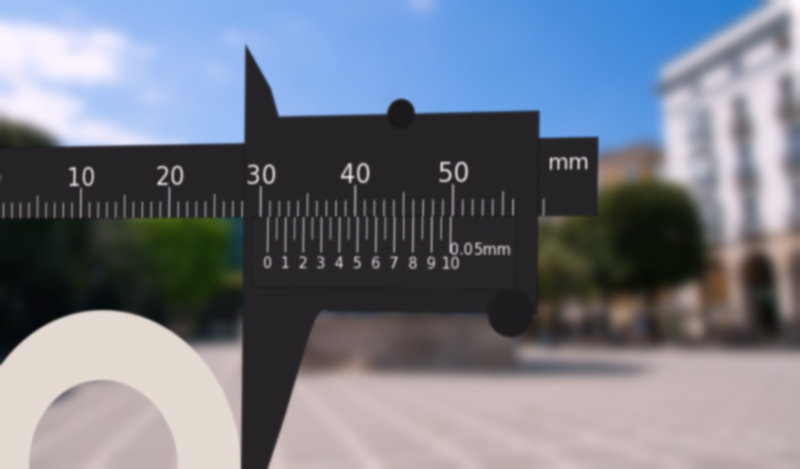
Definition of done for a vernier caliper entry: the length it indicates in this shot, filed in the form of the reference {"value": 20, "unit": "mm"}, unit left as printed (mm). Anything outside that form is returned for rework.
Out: {"value": 30.8, "unit": "mm"}
